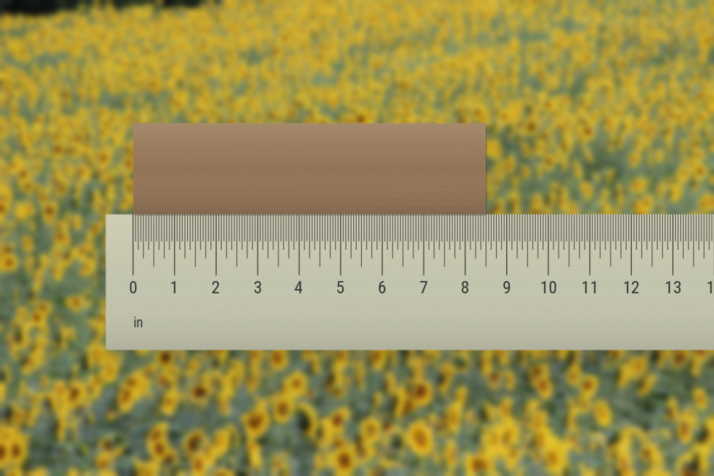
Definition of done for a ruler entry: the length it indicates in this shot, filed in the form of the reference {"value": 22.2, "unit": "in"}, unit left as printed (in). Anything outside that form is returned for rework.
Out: {"value": 8.5, "unit": "in"}
